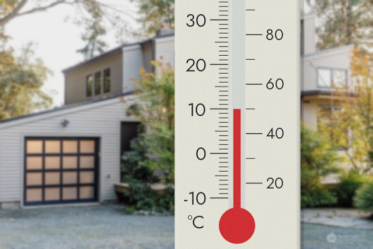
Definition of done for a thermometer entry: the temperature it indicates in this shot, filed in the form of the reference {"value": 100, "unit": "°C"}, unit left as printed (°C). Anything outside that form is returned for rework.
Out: {"value": 10, "unit": "°C"}
